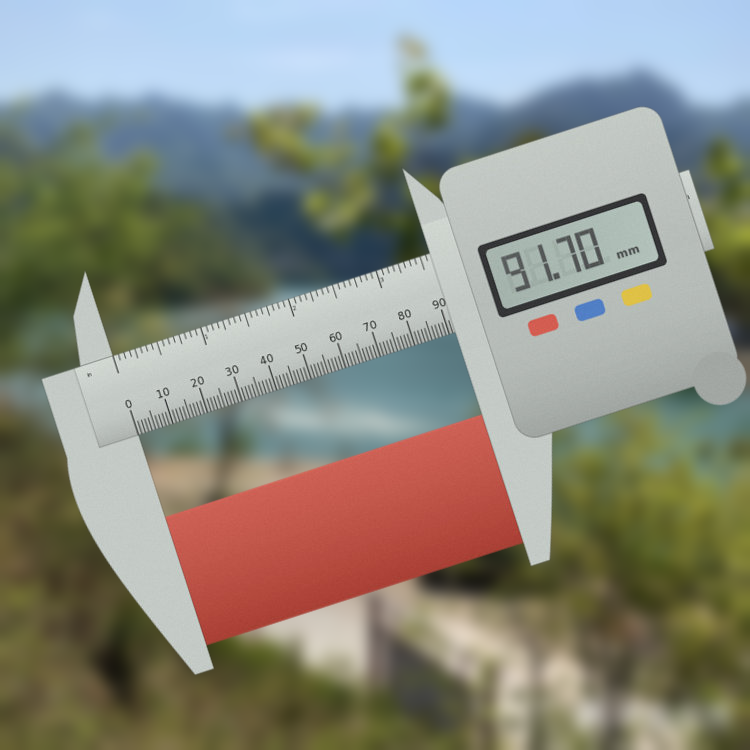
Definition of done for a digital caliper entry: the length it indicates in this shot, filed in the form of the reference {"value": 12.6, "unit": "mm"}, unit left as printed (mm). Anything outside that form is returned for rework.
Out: {"value": 91.70, "unit": "mm"}
